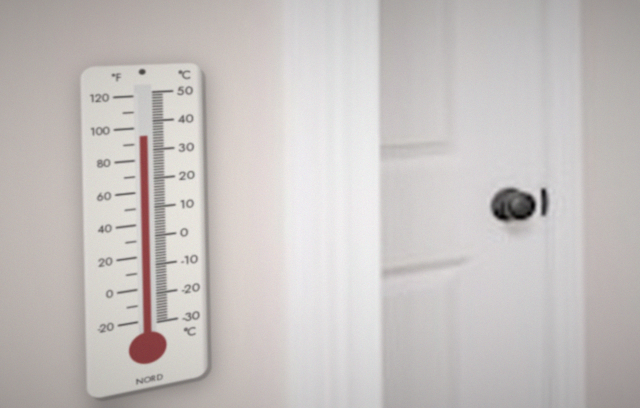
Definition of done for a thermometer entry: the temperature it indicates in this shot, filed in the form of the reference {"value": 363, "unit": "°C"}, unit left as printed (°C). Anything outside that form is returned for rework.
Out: {"value": 35, "unit": "°C"}
